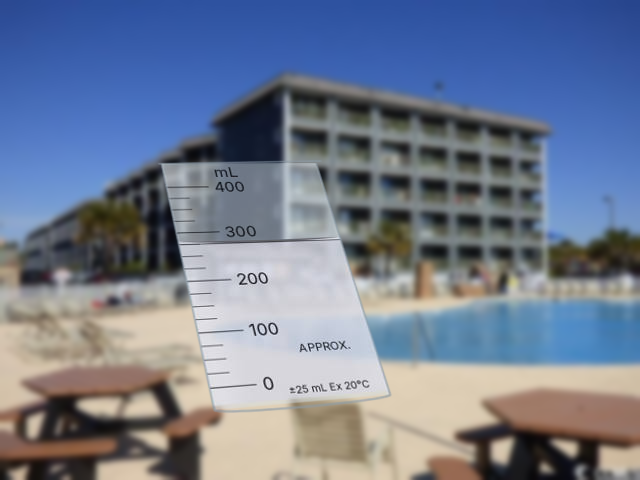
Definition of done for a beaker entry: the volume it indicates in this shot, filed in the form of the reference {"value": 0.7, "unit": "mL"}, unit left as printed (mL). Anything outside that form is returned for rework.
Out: {"value": 275, "unit": "mL"}
